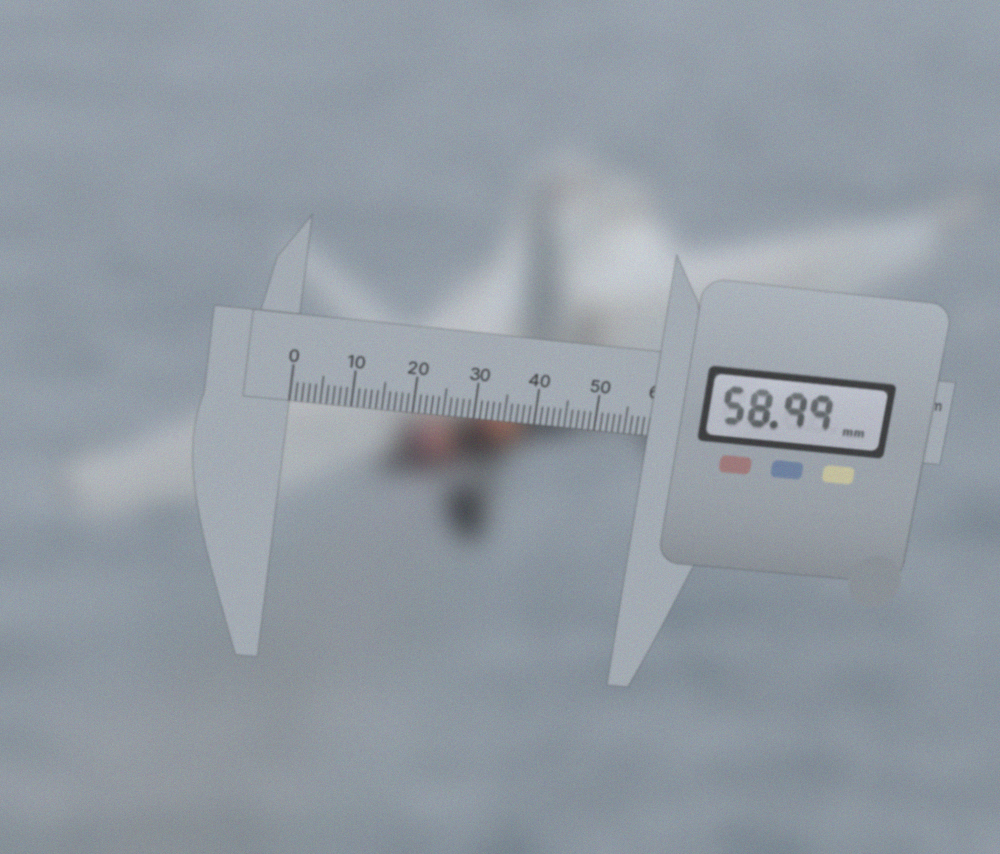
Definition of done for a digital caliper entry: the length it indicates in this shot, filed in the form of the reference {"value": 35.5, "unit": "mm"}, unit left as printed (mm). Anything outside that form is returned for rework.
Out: {"value": 58.99, "unit": "mm"}
